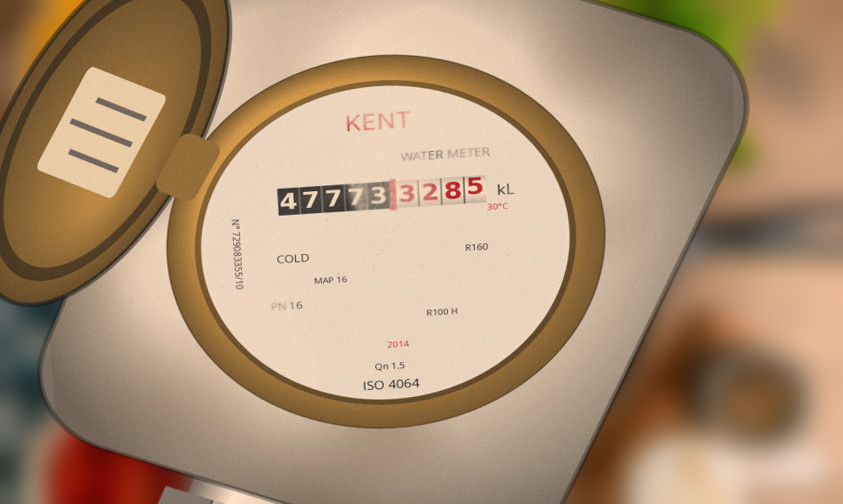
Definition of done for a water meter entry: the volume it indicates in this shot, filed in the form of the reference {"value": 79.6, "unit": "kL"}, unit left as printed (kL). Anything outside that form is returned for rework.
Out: {"value": 47773.3285, "unit": "kL"}
